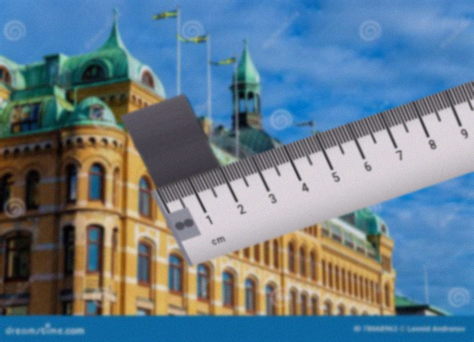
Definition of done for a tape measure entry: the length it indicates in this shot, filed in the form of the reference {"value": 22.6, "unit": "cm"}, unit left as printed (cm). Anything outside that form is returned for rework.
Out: {"value": 2, "unit": "cm"}
